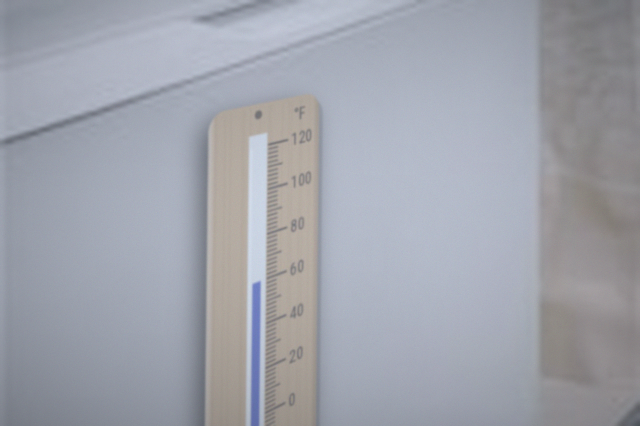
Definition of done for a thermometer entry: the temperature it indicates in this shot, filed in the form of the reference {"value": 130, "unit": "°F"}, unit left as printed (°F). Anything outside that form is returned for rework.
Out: {"value": 60, "unit": "°F"}
